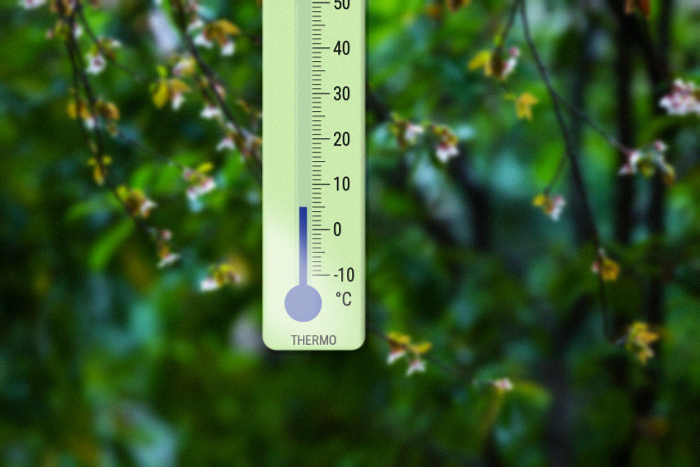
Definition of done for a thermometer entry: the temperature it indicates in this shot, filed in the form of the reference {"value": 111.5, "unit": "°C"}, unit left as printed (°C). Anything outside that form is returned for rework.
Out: {"value": 5, "unit": "°C"}
